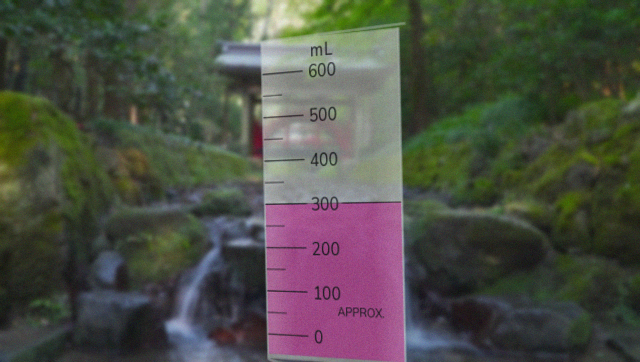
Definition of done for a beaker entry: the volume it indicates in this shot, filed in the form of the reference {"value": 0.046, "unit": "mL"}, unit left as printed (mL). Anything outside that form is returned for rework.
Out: {"value": 300, "unit": "mL"}
